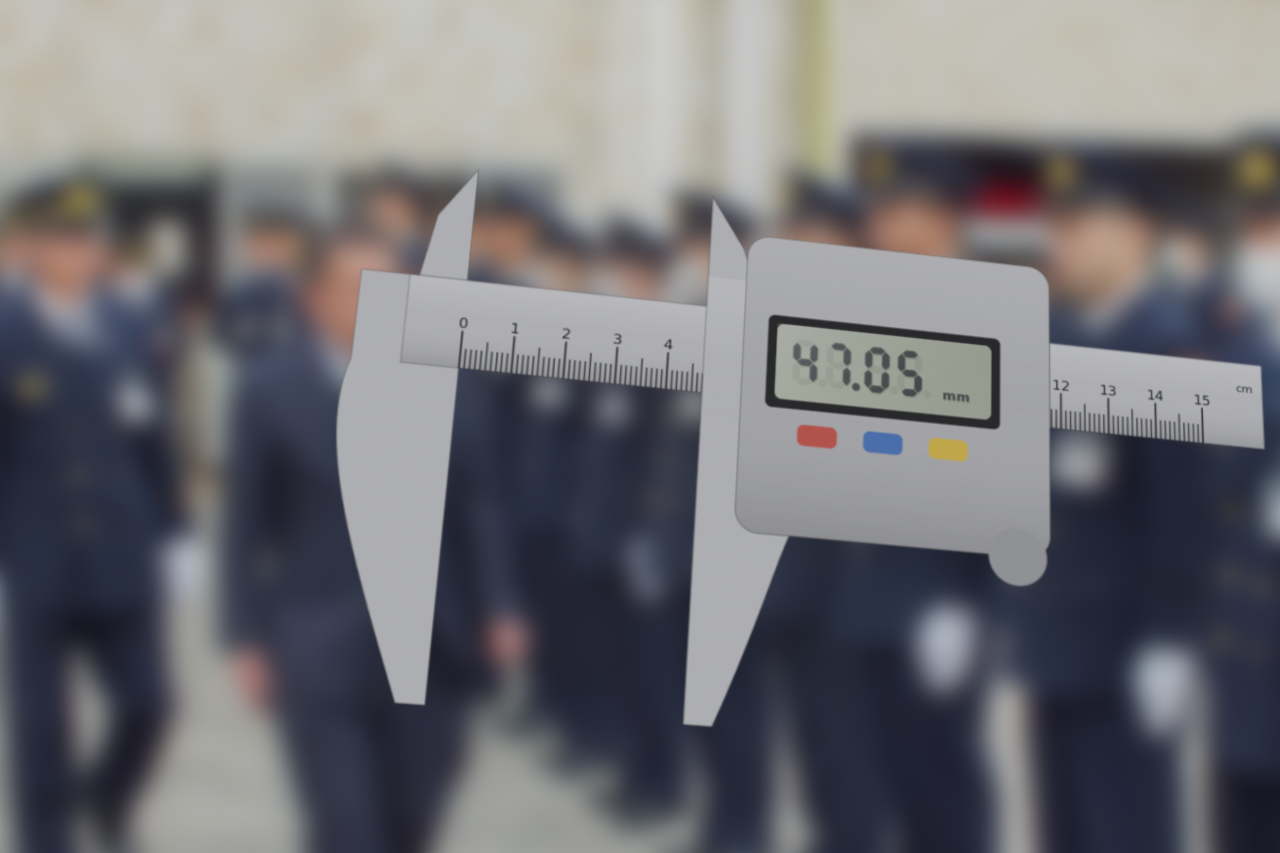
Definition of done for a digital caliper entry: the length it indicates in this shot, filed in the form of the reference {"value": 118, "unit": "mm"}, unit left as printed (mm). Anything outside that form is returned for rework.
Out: {"value": 47.05, "unit": "mm"}
